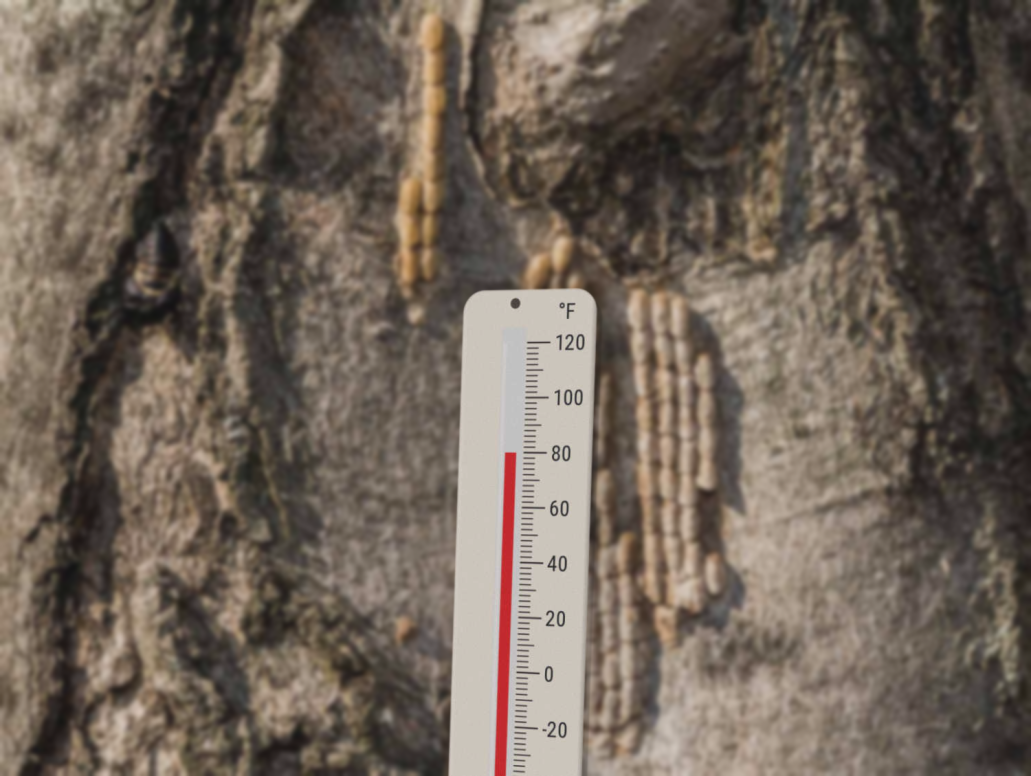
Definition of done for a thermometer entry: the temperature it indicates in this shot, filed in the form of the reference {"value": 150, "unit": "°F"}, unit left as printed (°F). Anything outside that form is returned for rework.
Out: {"value": 80, "unit": "°F"}
